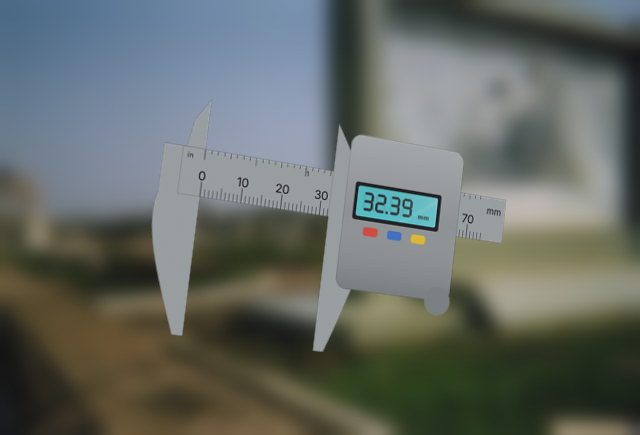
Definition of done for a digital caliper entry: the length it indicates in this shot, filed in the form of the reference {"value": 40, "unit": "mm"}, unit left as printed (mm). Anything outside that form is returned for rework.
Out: {"value": 32.39, "unit": "mm"}
